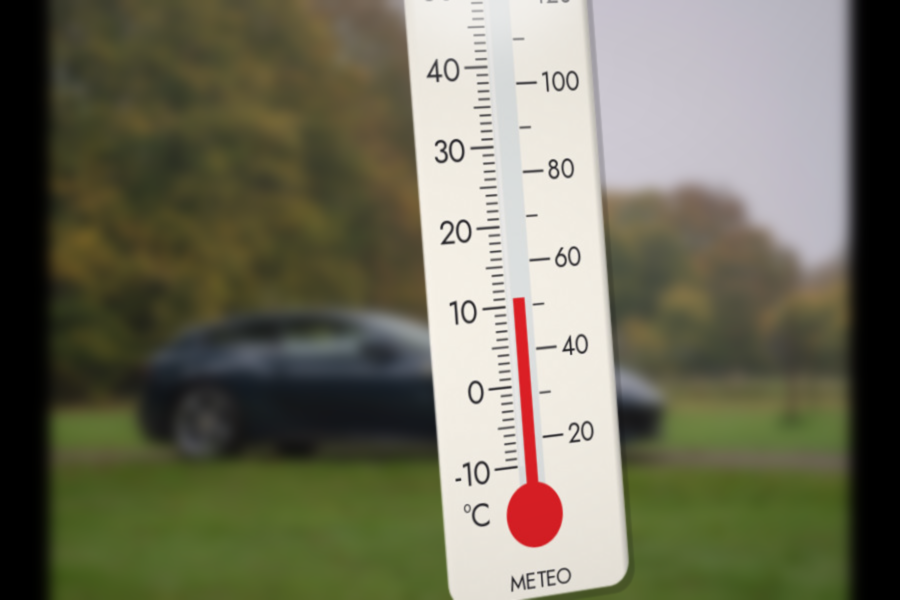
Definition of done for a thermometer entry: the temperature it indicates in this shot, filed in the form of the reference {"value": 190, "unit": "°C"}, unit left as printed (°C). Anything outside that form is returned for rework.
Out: {"value": 11, "unit": "°C"}
